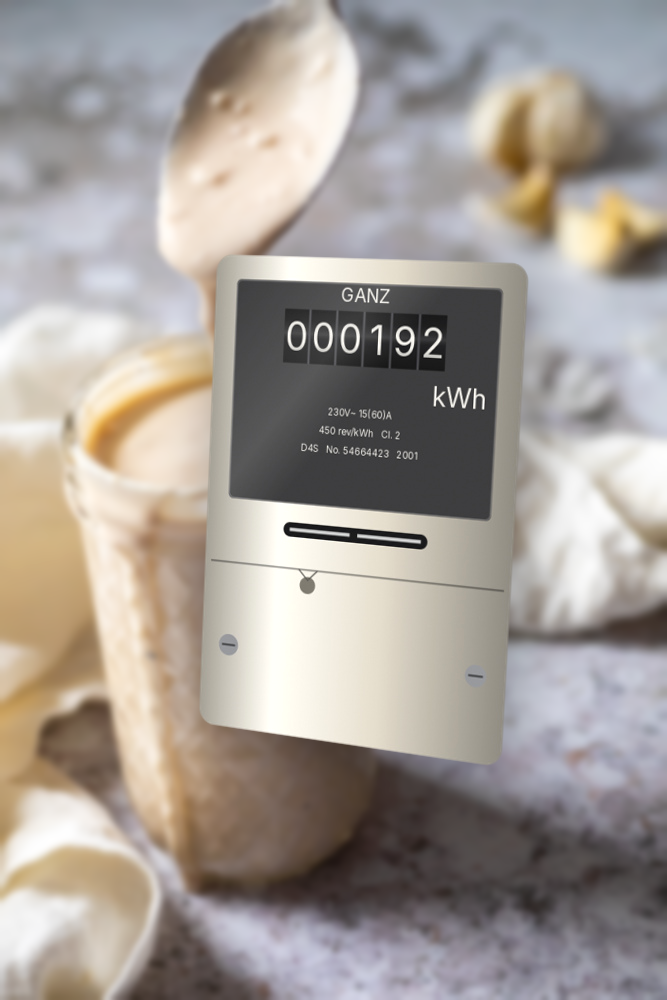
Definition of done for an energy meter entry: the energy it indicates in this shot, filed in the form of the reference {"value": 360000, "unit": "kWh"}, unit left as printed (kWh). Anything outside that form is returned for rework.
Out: {"value": 192, "unit": "kWh"}
